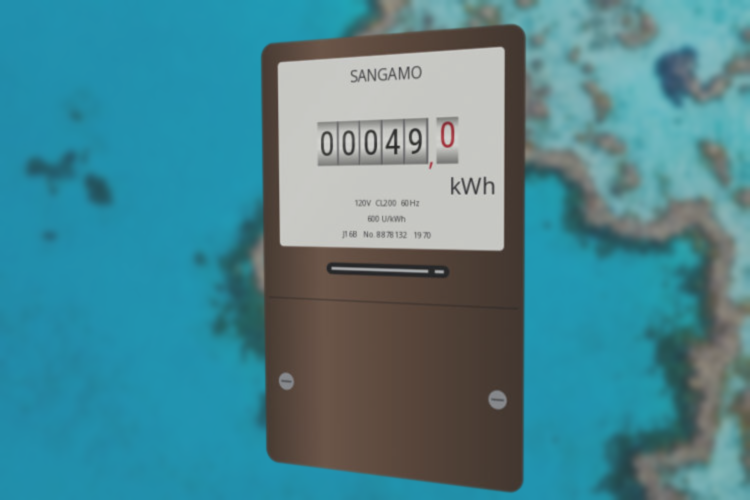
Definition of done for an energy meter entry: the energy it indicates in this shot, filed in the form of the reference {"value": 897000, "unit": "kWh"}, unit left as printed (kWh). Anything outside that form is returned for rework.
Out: {"value": 49.0, "unit": "kWh"}
